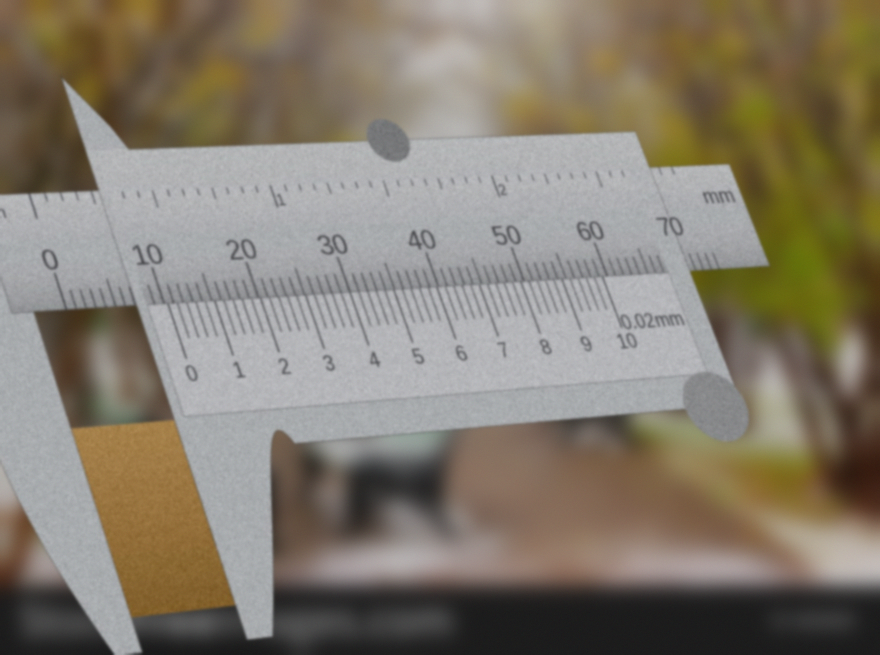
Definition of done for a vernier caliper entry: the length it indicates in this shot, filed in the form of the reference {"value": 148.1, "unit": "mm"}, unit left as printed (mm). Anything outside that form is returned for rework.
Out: {"value": 10.4, "unit": "mm"}
